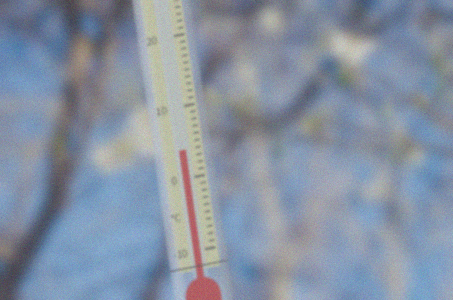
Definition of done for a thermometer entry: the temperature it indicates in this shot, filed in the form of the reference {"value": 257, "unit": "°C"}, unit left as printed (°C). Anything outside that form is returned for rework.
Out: {"value": 4, "unit": "°C"}
